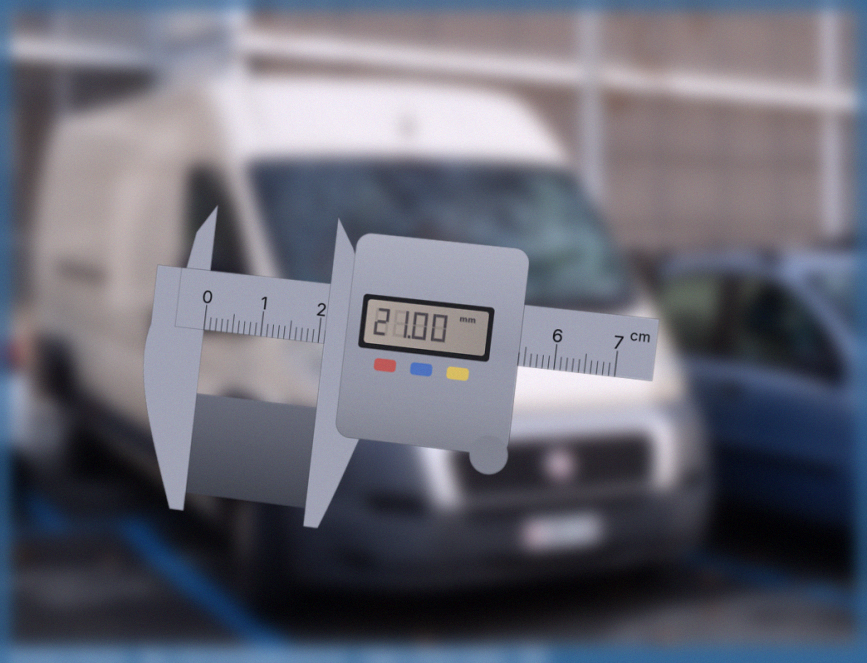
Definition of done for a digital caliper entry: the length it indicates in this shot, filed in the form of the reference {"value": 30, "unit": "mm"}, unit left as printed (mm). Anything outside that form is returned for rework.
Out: {"value": 21.00, "unit": "mm"}
